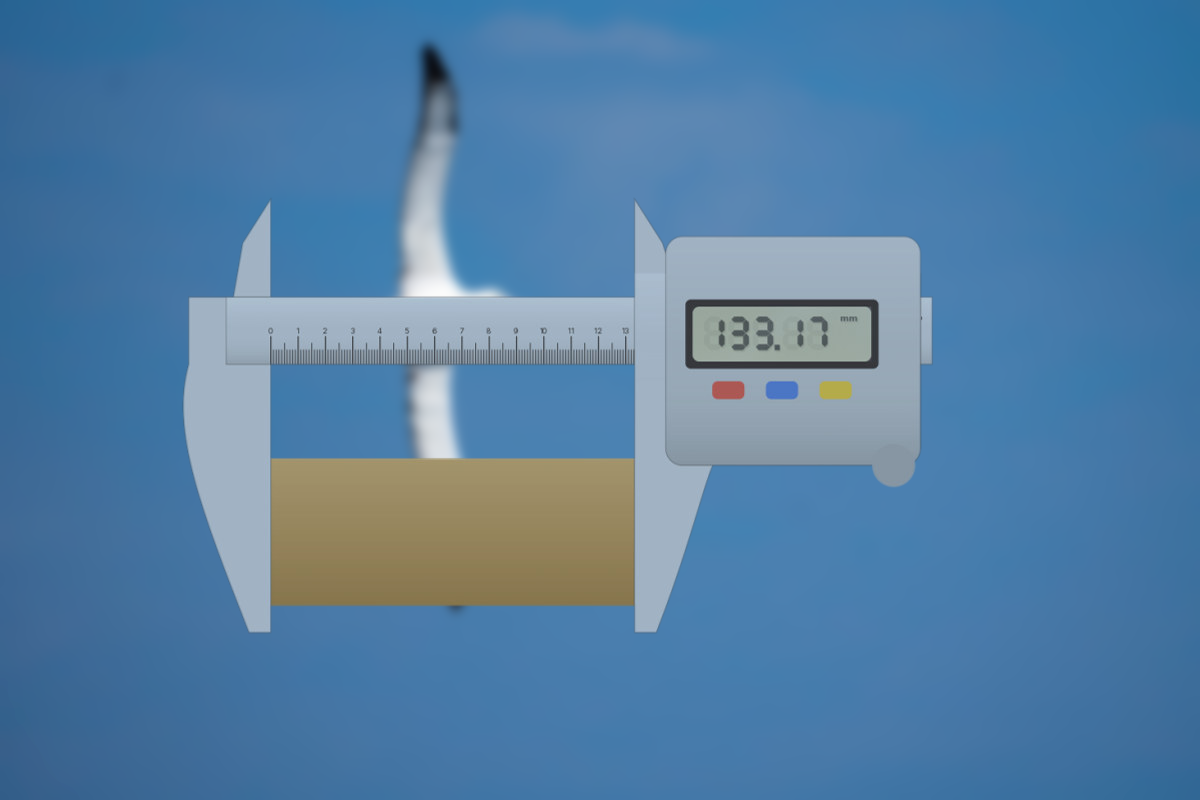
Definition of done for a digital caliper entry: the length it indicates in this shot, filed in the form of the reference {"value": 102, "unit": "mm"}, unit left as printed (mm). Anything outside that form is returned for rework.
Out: {"value": 133.17, "unit": "mm"}
